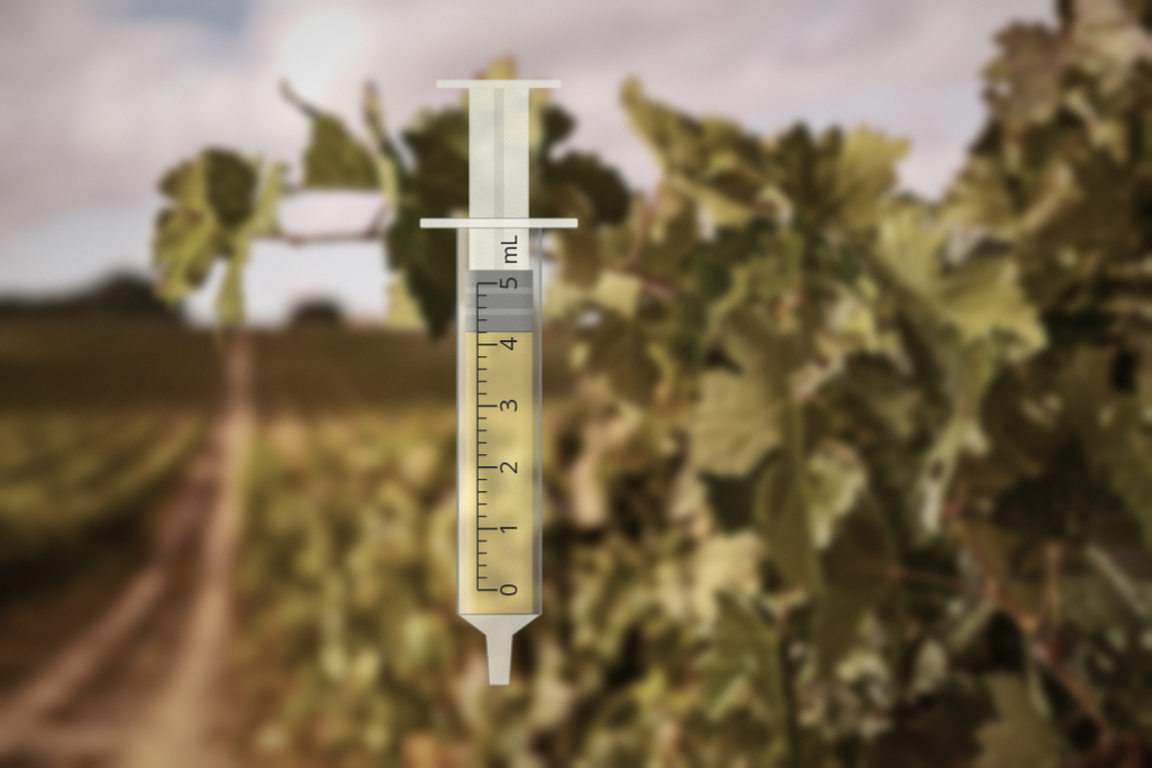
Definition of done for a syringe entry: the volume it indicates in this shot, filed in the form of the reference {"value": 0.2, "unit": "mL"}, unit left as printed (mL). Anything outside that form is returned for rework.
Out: {"value": 4.2, "unit": "mL"}
